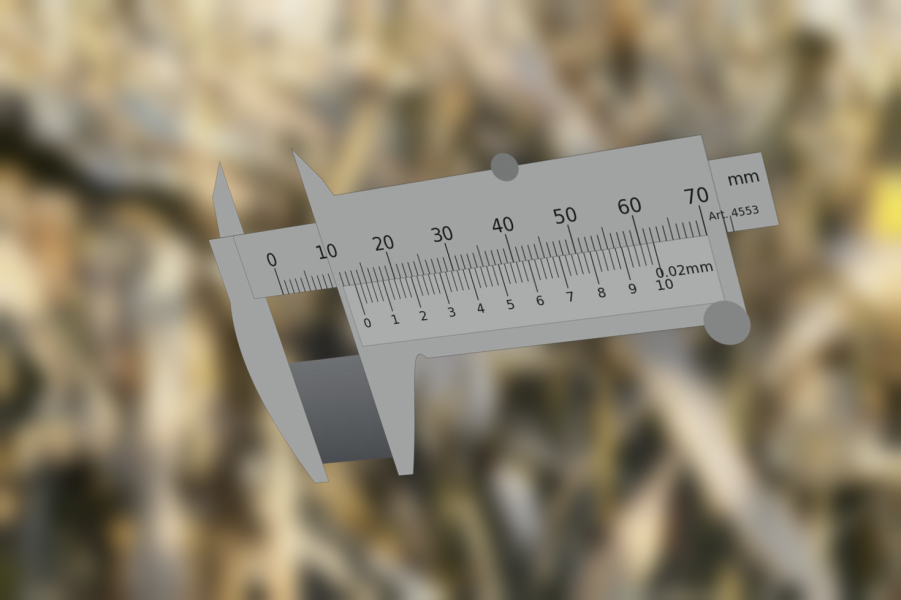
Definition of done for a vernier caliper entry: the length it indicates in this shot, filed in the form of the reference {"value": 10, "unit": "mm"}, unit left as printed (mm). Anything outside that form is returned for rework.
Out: {"value": 13.0, "unit": "mm"}
